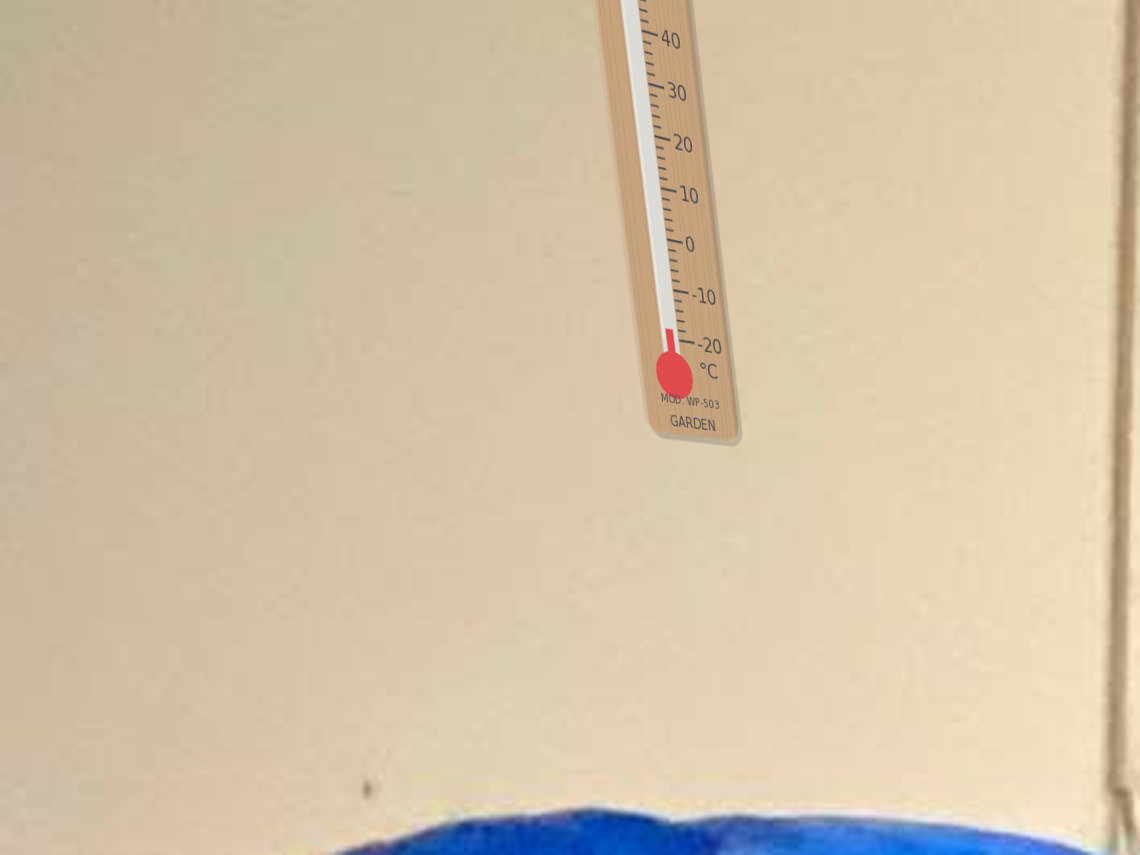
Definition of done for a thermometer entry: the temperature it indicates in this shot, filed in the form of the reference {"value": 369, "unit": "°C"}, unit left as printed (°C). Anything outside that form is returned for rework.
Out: {"value": -18, "unit": "°C"}
